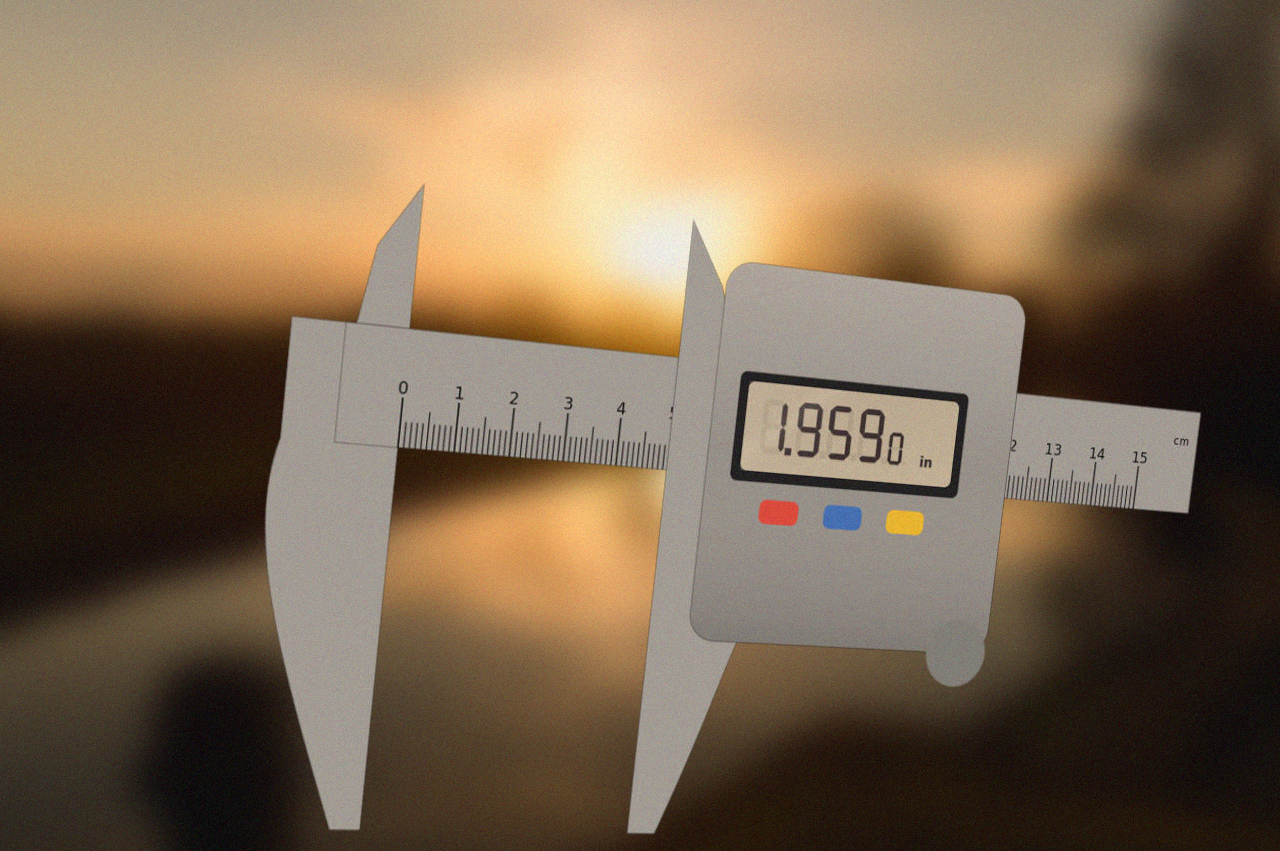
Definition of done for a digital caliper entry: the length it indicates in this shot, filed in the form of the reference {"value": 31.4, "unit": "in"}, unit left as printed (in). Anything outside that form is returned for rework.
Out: {"value": 1.9590, "unit": "in"}
